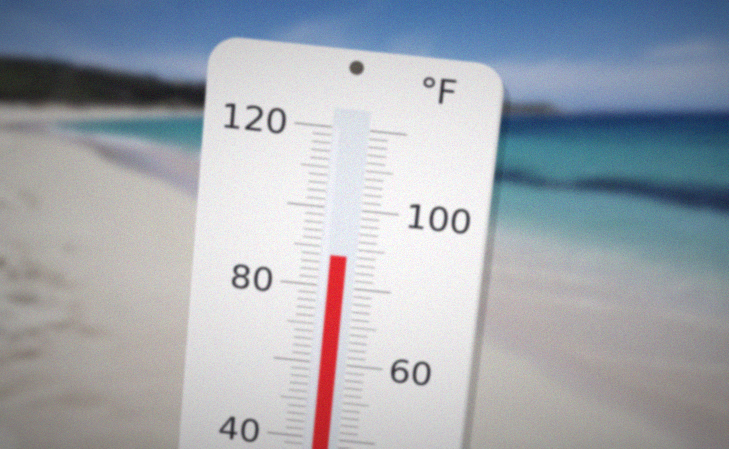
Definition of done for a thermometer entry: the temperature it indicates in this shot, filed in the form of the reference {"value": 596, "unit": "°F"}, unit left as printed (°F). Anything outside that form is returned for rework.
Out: {"value": 88, "unit": "°F"}
